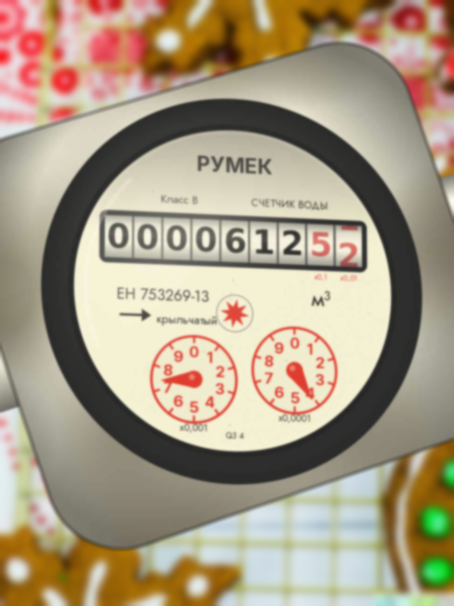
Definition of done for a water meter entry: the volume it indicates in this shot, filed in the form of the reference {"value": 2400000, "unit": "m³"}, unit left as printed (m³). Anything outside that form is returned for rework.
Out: {"value": 612.5174, "unit": "m³"}
